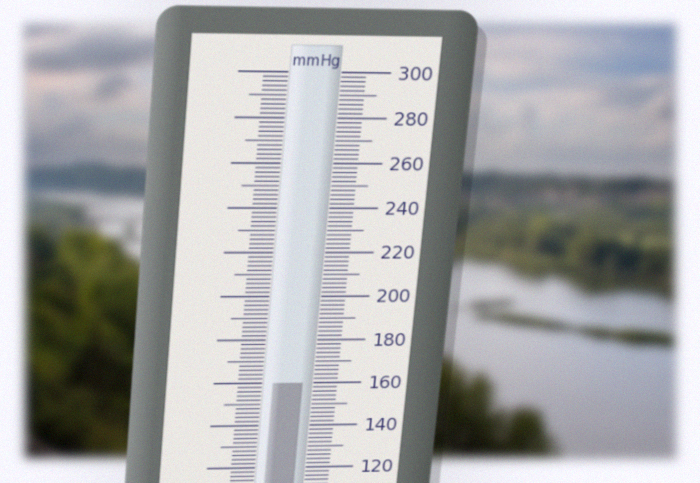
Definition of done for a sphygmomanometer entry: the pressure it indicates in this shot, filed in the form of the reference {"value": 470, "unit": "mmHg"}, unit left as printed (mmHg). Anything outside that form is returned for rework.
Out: {"value": 160, "unit": "mmHg"}
